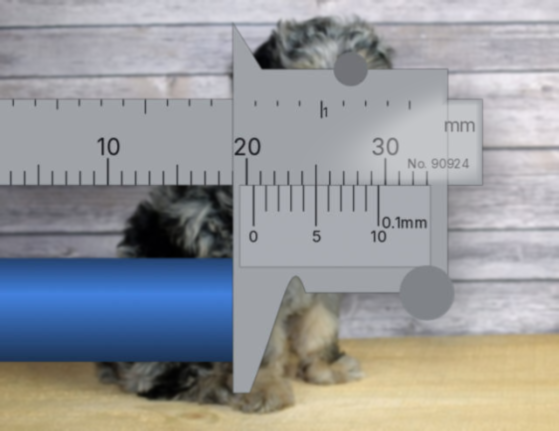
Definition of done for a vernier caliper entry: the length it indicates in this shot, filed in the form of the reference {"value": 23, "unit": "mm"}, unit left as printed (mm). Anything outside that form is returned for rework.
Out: {"value": 20.5, "unit": "mm"}
